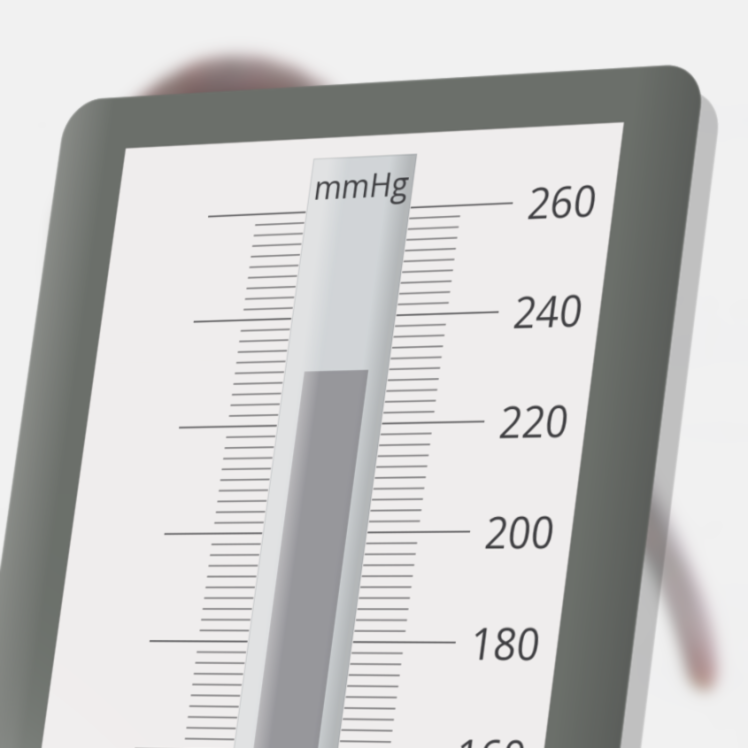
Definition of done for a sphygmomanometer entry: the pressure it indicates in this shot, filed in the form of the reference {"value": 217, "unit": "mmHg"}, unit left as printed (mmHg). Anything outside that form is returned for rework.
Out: {"value": 230, "unit": "mmHg"}
